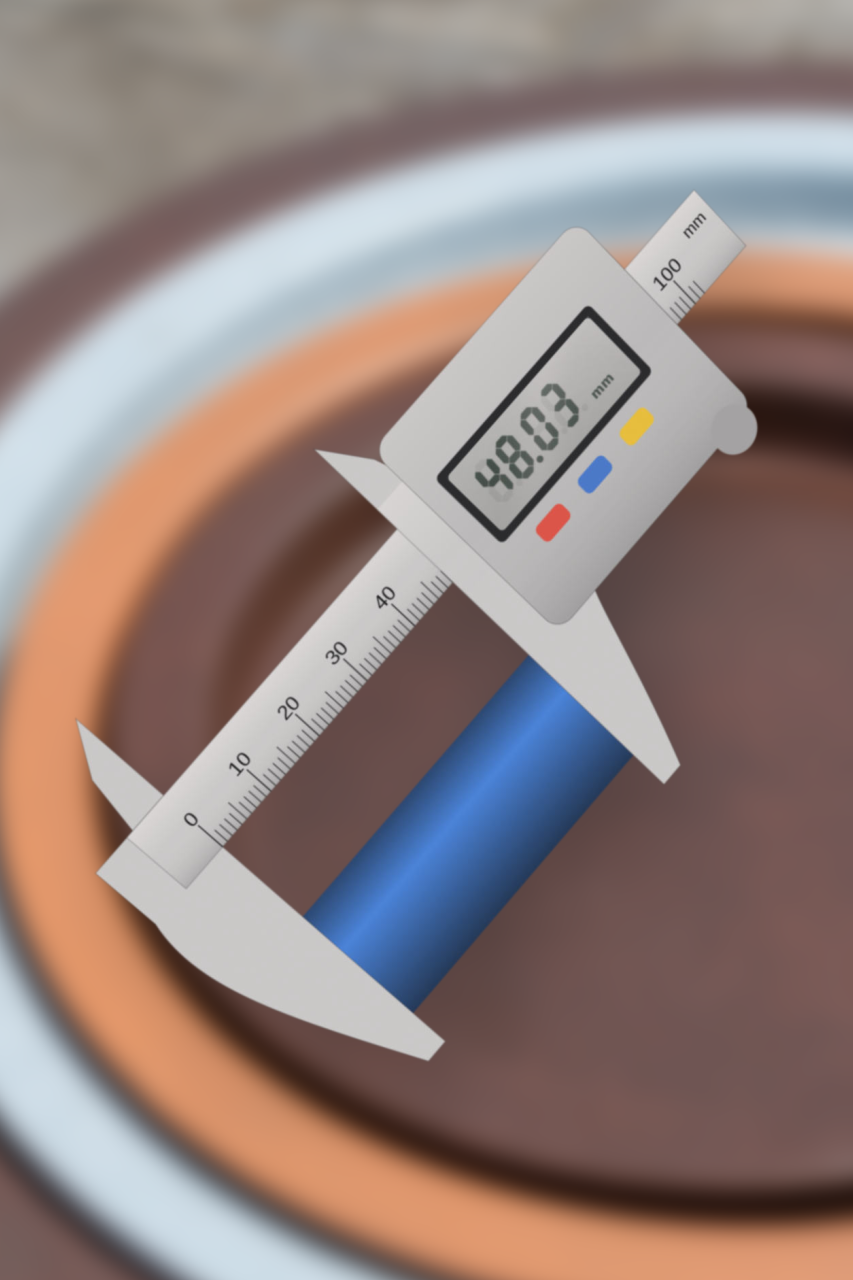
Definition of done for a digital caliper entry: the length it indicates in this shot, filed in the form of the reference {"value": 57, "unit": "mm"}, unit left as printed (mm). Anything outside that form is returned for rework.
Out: {"value": 48.03, "unit": "mm"}
